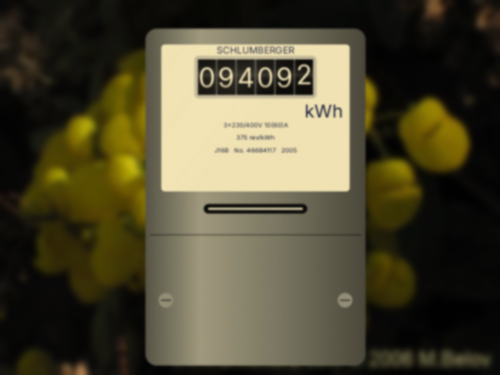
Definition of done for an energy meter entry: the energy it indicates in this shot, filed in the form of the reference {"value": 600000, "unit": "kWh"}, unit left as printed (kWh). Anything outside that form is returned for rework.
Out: {"value": 94092, "unit": "kWh"}
